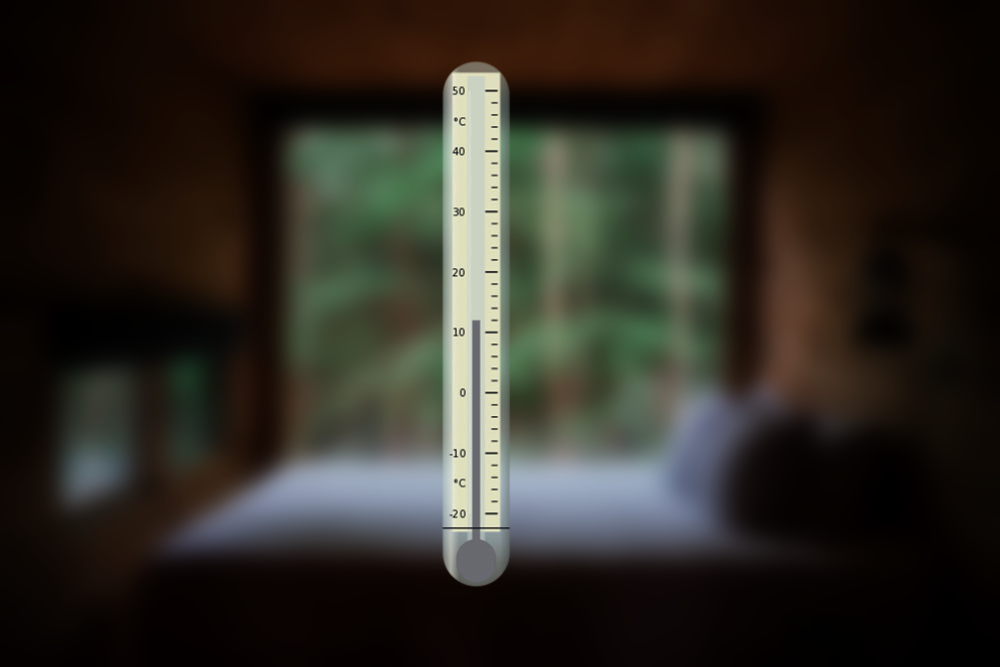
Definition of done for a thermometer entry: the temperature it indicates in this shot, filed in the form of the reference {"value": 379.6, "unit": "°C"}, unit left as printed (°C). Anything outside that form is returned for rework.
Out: {"value": 12, "unit": "°C"}
